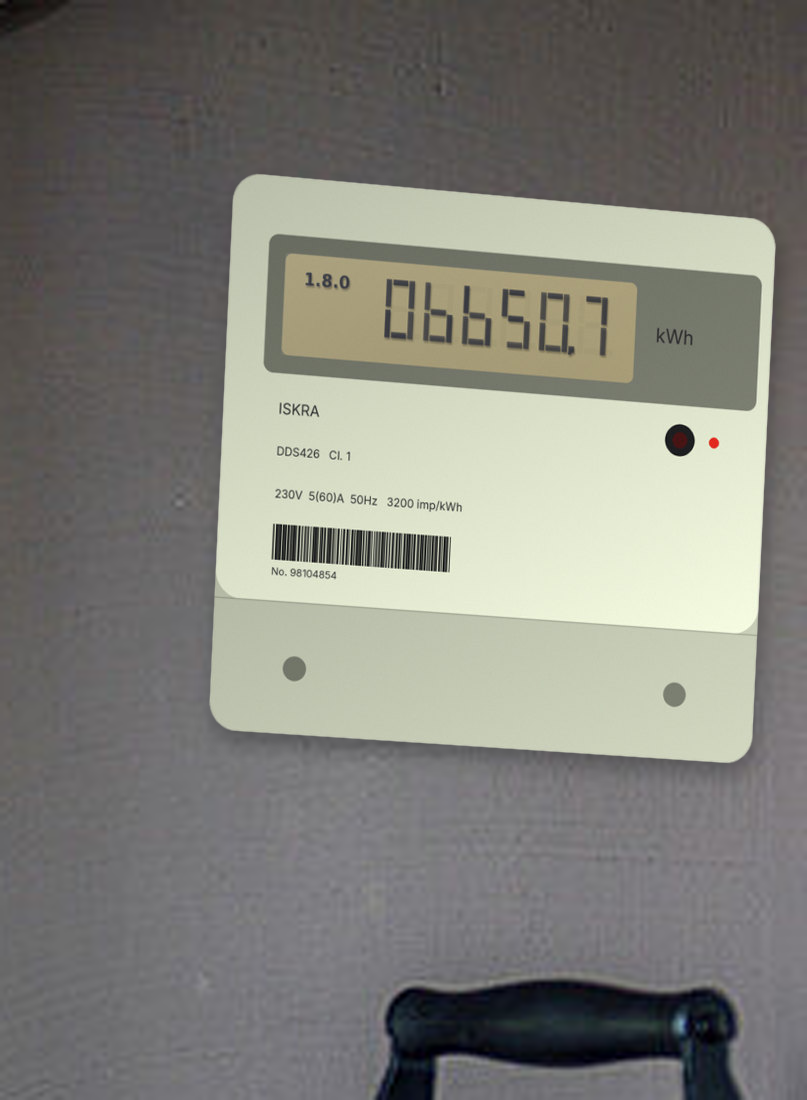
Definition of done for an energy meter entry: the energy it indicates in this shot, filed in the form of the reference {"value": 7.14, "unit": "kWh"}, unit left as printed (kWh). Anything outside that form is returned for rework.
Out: {"value": 6650.7, "unit": "kWh"}
